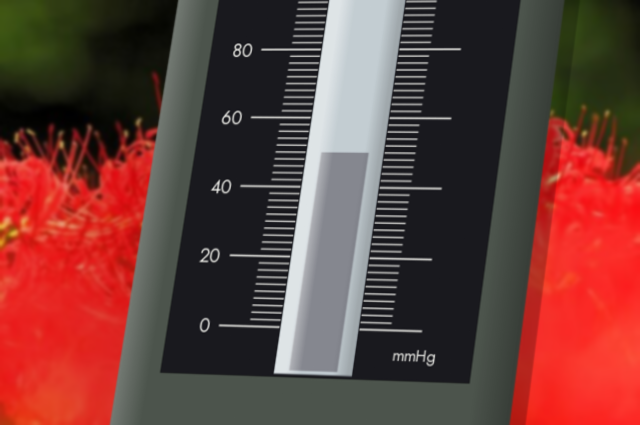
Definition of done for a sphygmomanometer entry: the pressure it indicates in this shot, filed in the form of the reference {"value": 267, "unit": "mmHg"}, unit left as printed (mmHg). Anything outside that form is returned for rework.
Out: {"value": 50, "unit": "mmHg"}
